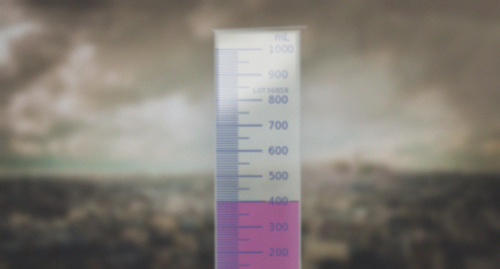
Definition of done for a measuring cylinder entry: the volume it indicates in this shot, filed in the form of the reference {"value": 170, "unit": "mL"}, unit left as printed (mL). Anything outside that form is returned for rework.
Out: {"value": 400, "unit": "mL"}
